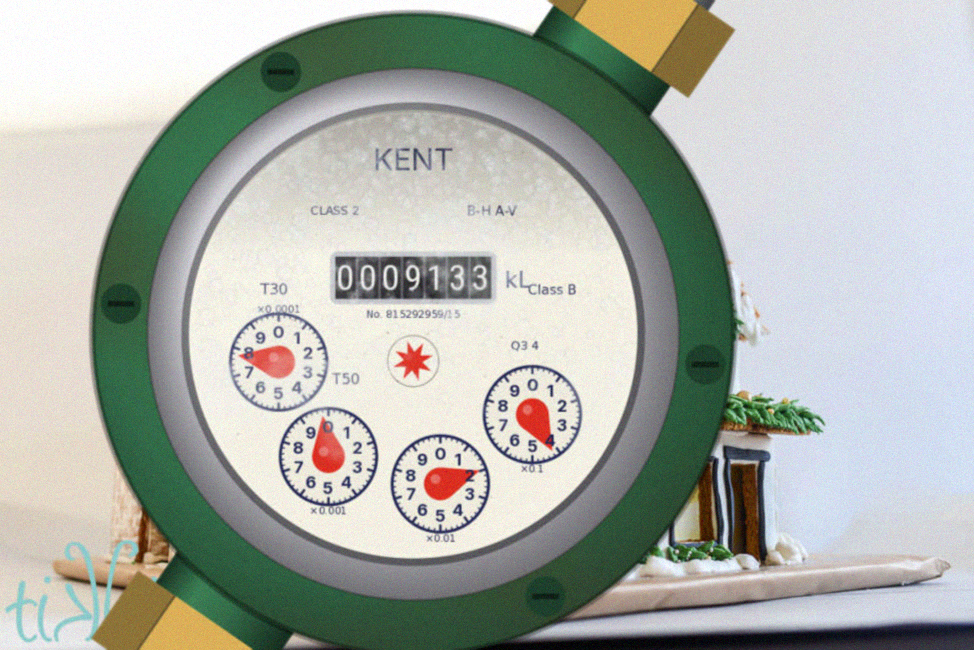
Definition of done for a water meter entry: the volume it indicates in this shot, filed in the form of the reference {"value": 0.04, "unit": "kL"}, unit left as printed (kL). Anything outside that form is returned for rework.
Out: {"value": 9133.4197, "unit": "kL"}
